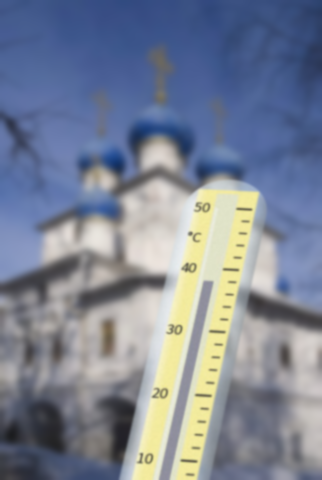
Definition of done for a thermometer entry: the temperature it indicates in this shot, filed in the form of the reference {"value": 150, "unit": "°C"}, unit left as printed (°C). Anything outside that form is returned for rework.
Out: {"value": 38, "unit": "°C"}
